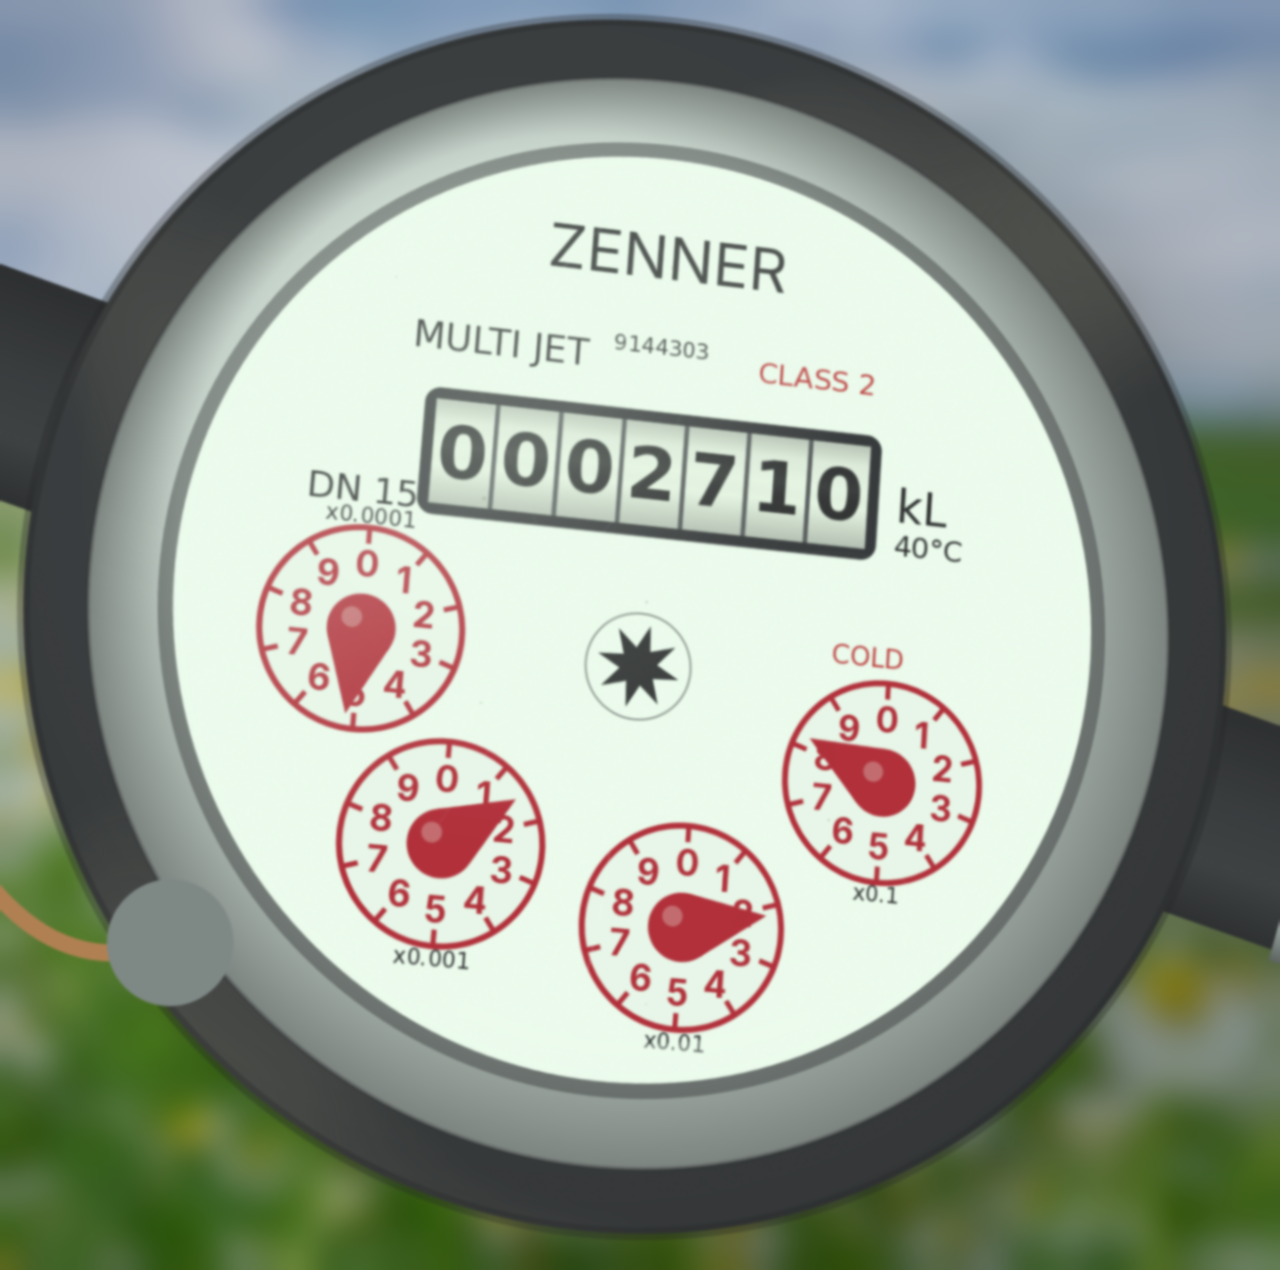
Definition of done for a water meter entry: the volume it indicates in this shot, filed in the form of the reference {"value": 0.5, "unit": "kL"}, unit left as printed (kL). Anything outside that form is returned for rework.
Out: {"value": 2710.8215, "unit": "kL"}
